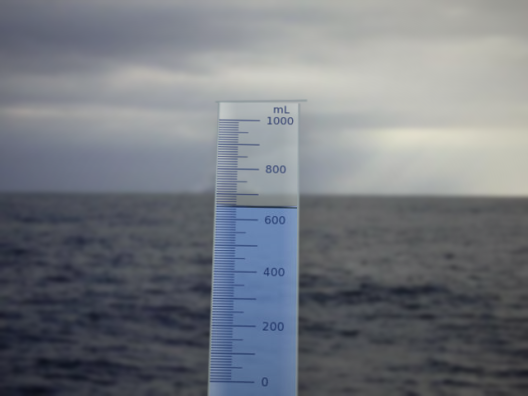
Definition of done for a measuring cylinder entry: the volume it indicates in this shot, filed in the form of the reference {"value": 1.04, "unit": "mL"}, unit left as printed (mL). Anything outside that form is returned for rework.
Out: {"value": 650, "unit": "mL"}
